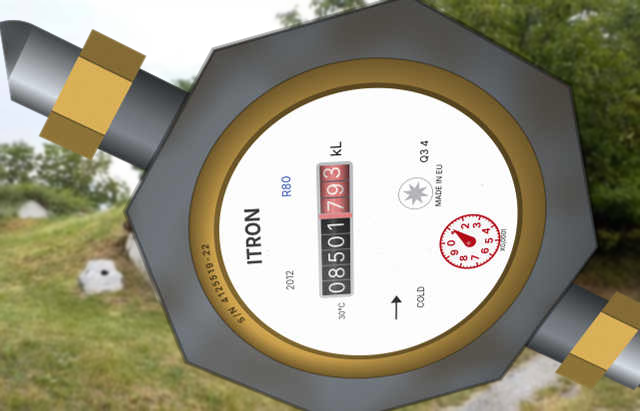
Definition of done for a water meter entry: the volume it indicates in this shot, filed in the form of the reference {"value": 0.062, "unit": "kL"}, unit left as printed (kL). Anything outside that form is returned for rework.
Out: {"value": 8501.7931, "unit": "kL"}
